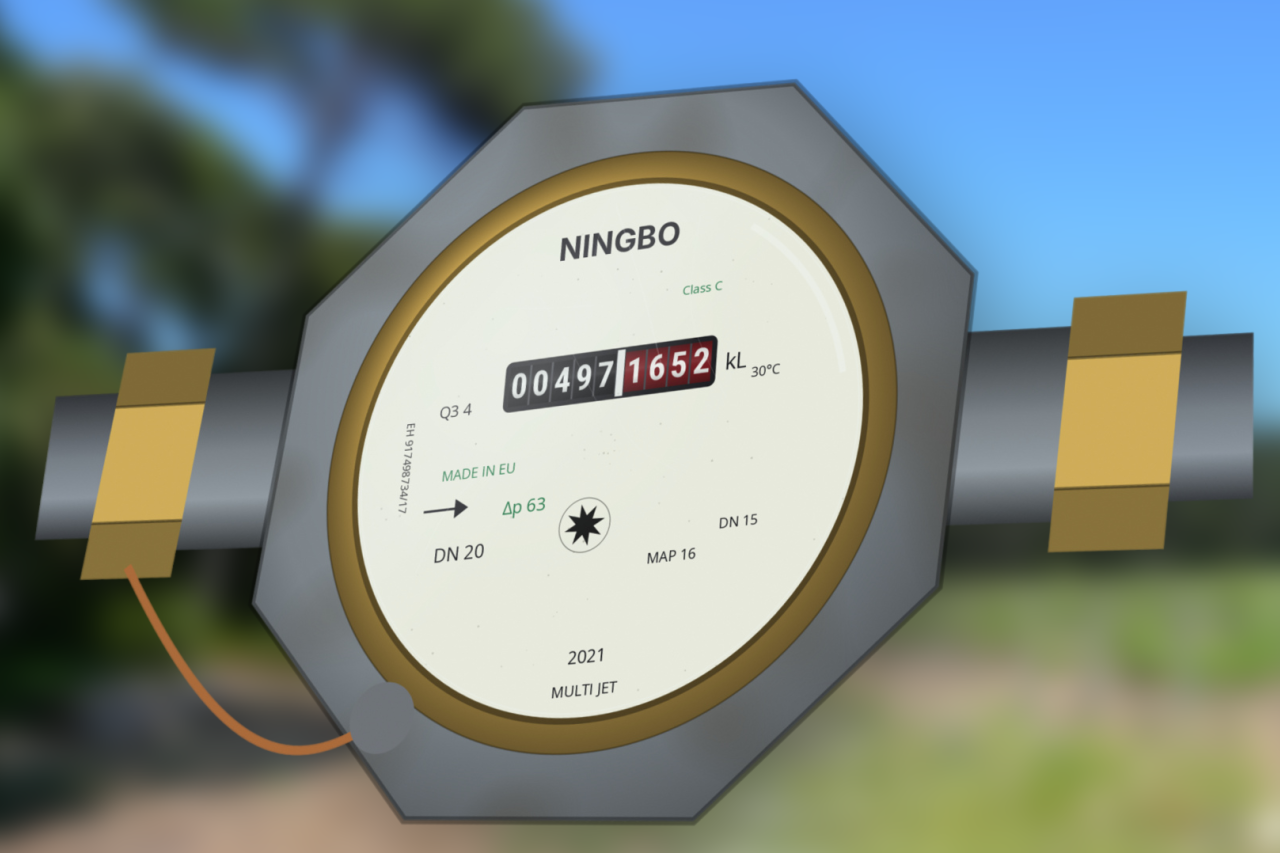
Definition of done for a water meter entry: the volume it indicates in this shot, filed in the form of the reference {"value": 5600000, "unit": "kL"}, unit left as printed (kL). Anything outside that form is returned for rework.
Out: {"value": 497.1652, "unit": "kL"}
